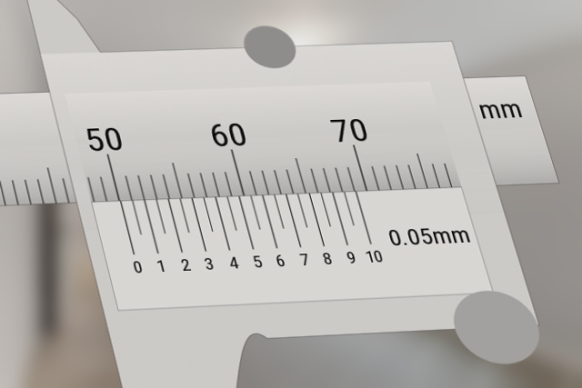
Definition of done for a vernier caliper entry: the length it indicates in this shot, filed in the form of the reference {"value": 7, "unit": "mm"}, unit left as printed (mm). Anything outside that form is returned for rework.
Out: {"value": 50.1, "unit": "mm"}
